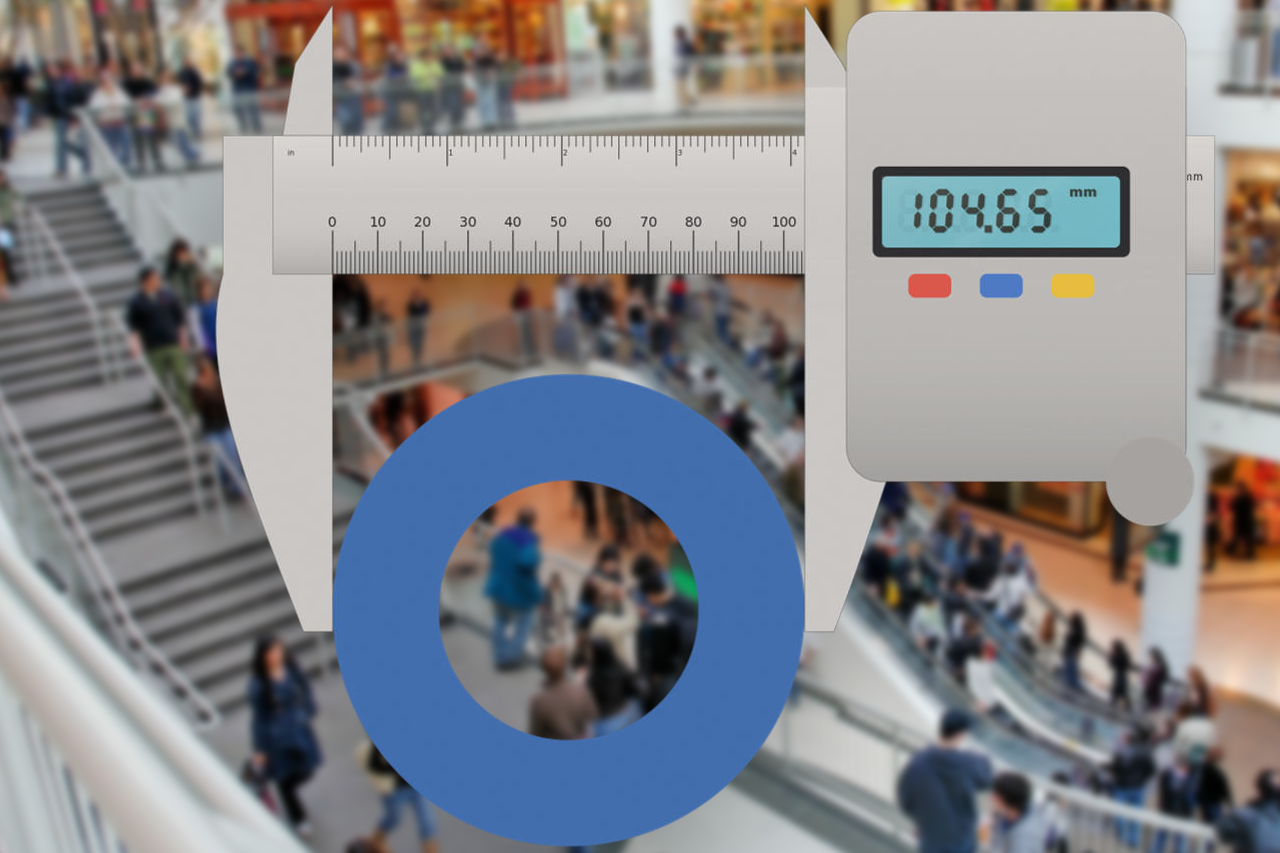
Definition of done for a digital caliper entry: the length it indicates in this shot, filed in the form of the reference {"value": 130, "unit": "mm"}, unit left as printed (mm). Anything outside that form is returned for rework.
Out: {"value": 104.65, "unit": "mm"}
